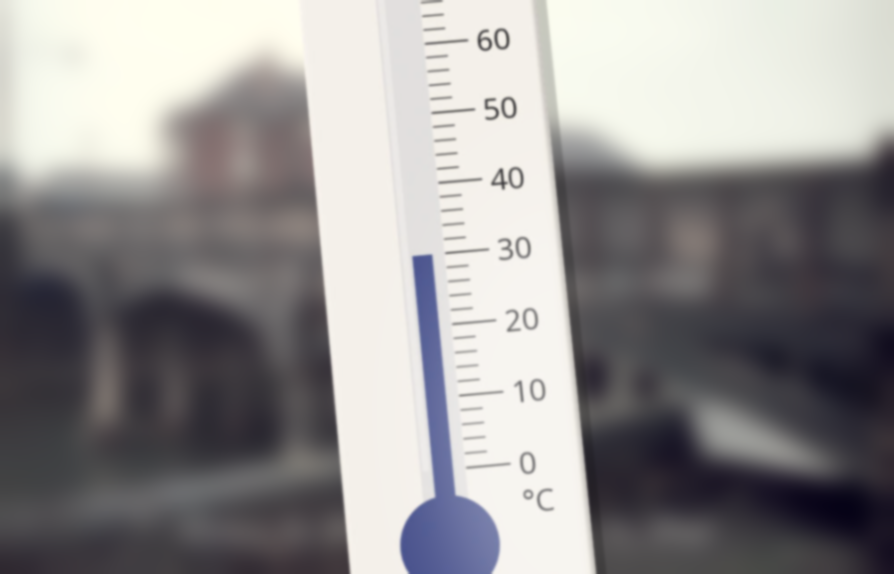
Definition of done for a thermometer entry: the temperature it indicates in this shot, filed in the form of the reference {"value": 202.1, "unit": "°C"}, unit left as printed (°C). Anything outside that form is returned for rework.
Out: {"value": 30, "unit": "°C"}
